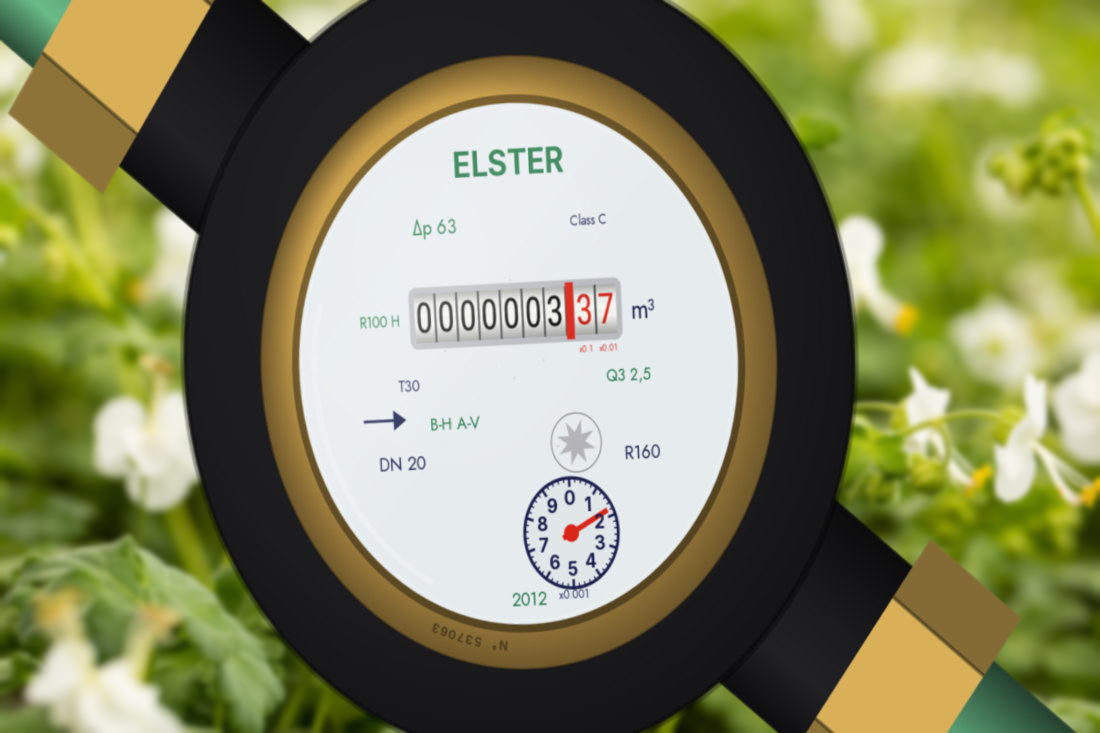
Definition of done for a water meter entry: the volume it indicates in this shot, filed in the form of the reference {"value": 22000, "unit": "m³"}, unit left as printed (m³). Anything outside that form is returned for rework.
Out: {"value": 3.371, "unit": "m³"}
